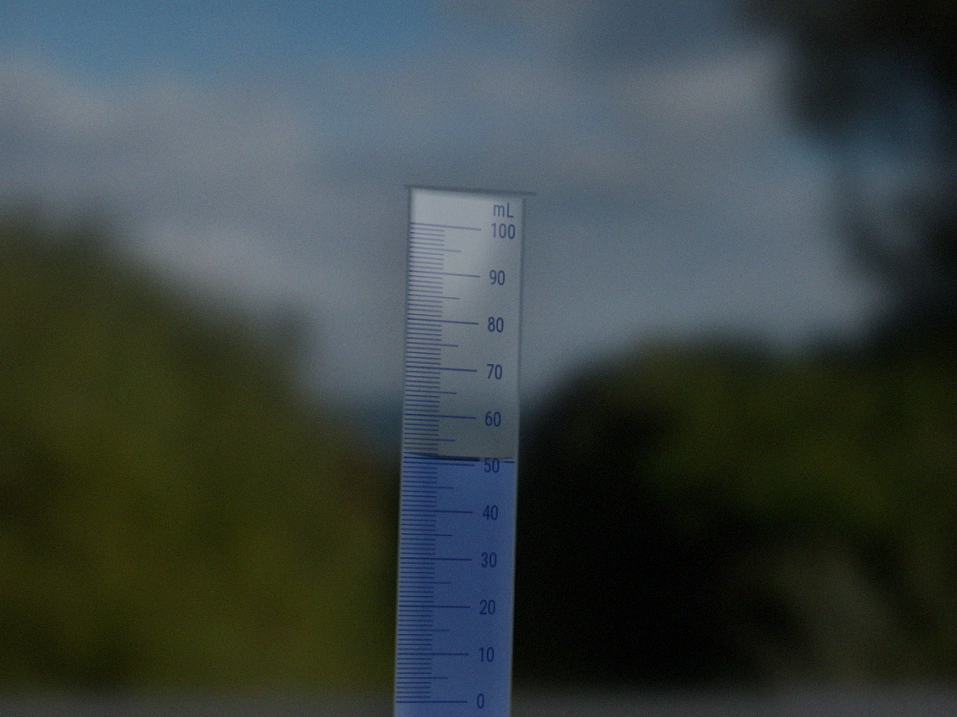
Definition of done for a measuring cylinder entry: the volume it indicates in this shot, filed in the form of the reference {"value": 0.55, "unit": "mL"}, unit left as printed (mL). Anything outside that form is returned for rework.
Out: {"value": 51, "unit": "mL"}
